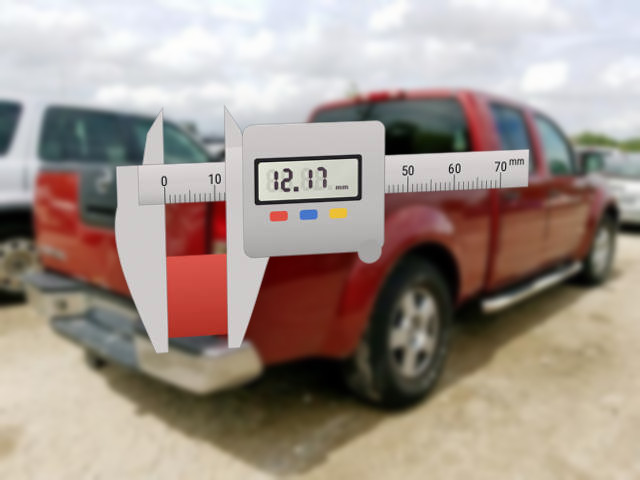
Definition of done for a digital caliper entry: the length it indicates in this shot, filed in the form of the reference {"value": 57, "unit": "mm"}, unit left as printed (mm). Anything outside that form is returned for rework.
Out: {"value": 12.17, "unit": "mm"}
